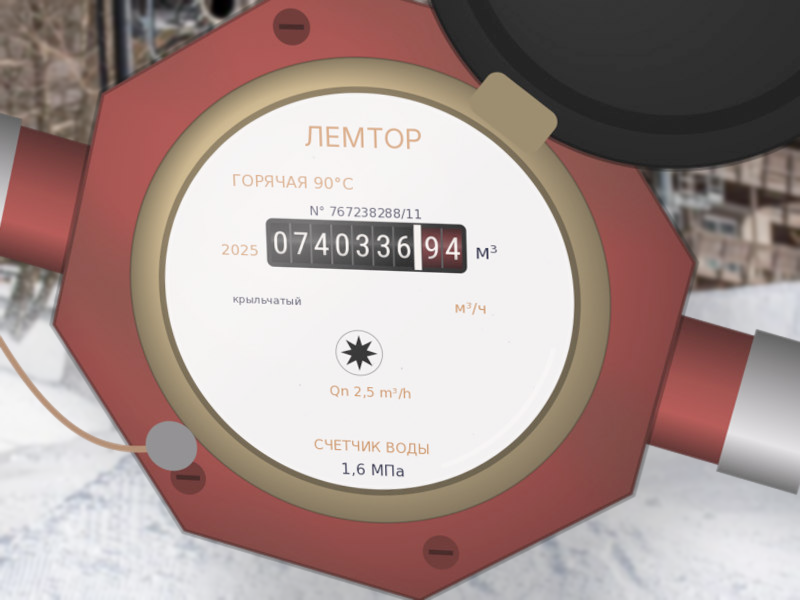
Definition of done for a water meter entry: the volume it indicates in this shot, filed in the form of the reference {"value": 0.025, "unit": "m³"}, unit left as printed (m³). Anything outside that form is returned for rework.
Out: {"value": 740336.94, "unit": "m³"}
